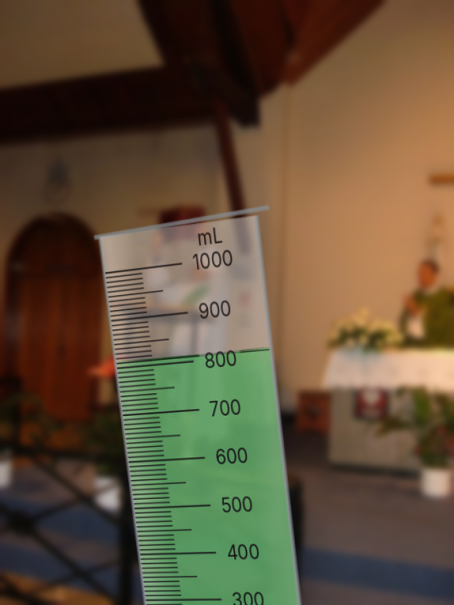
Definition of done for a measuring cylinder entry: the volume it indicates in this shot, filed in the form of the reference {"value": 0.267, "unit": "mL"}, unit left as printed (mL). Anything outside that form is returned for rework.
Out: {"value": 810, "unit": "mL"}
